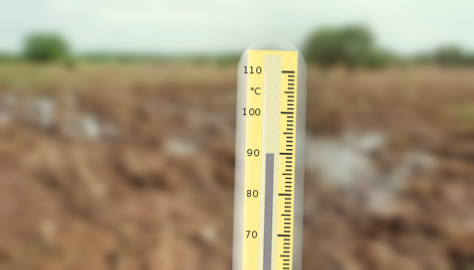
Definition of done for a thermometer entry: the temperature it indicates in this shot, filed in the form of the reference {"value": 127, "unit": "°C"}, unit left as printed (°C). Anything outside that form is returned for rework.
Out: {"value": 90, "unit": "°C"}
